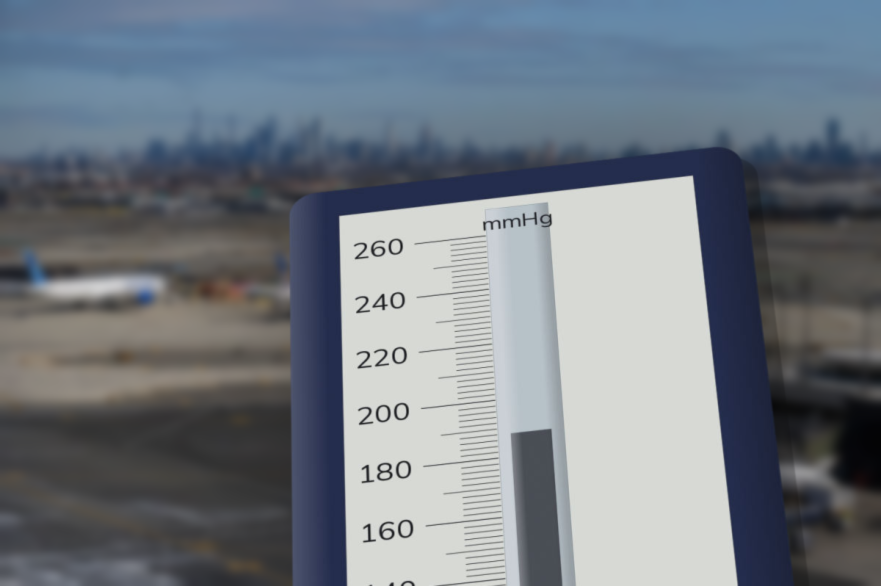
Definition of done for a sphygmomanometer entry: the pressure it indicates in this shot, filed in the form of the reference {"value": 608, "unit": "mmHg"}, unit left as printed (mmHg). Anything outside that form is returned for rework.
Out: {"value": 188, "unit": "mmHg"}
